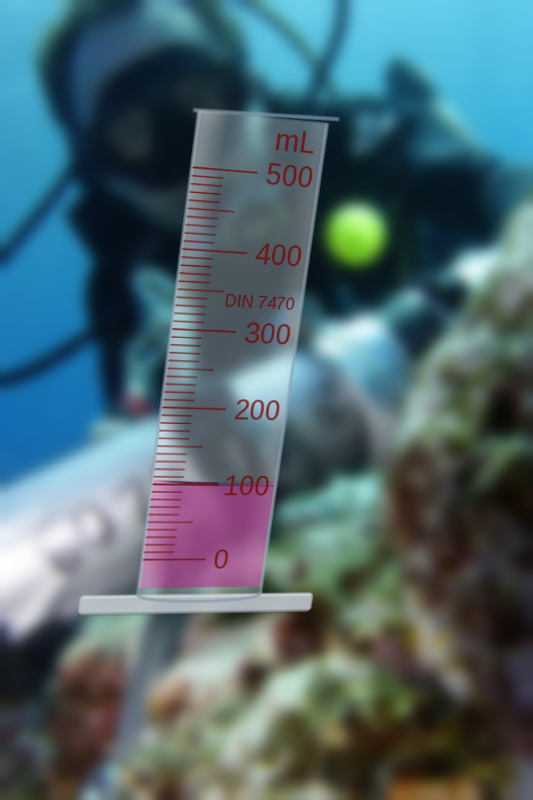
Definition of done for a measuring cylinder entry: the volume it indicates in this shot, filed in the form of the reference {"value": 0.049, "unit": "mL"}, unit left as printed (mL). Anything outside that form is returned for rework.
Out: {"value": 100, "unit": "mL"}
